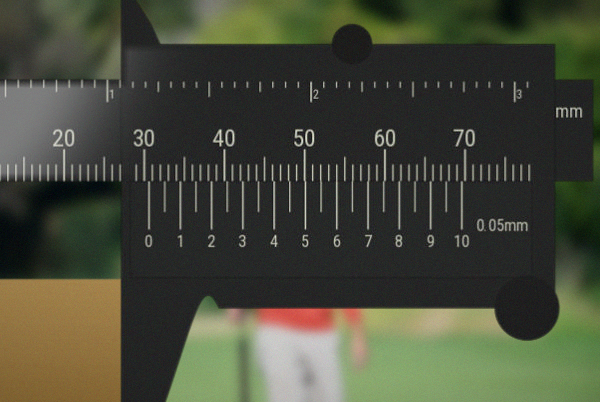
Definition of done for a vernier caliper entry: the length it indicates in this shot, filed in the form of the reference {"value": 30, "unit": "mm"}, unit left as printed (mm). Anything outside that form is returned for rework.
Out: {"value": 30.6, "unit": "mm"}
